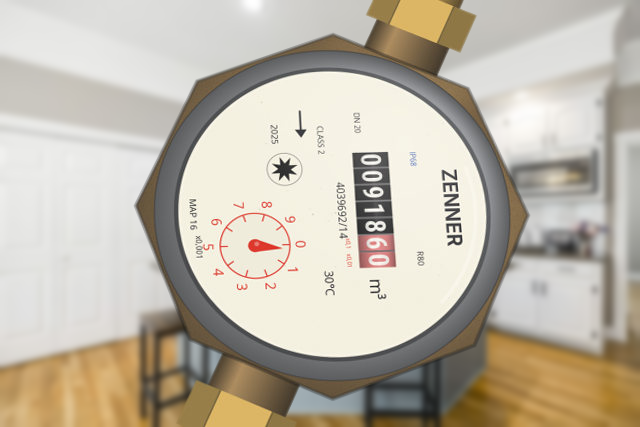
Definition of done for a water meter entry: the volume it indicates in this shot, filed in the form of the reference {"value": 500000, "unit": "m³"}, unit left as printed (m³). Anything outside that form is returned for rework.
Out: {"value": 918.600, "unit": "m³"}
